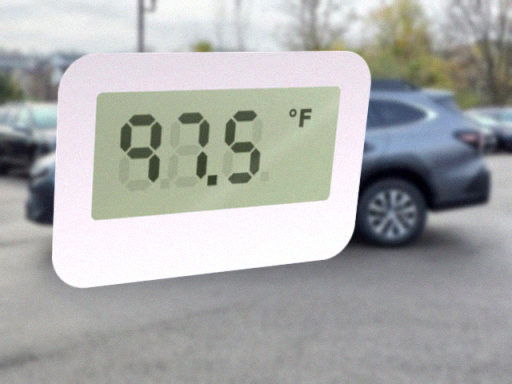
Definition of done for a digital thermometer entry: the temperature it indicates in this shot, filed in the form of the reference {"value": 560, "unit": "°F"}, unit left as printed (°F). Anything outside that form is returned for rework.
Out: {"value": 97.5, "unit": "°F"}
